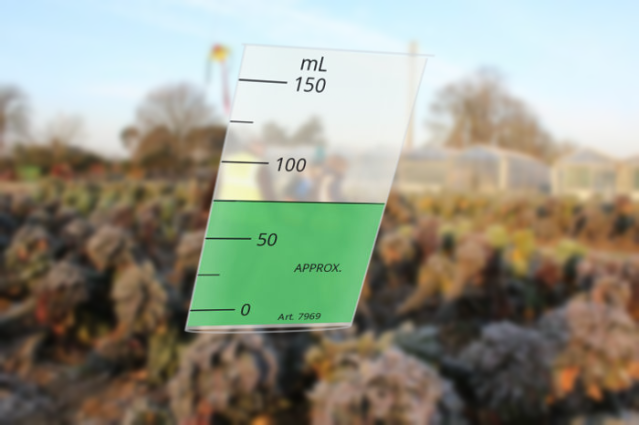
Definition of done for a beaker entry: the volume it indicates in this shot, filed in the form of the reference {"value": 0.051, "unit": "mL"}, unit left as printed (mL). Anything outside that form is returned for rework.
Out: {"value": 75, "unit": "mL"}
